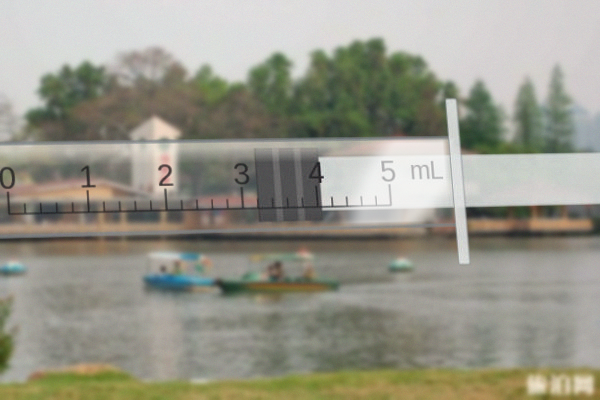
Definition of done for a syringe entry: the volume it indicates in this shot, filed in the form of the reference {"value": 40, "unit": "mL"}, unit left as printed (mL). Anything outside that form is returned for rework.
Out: {"value": 3.2, "unit": "mL"}
